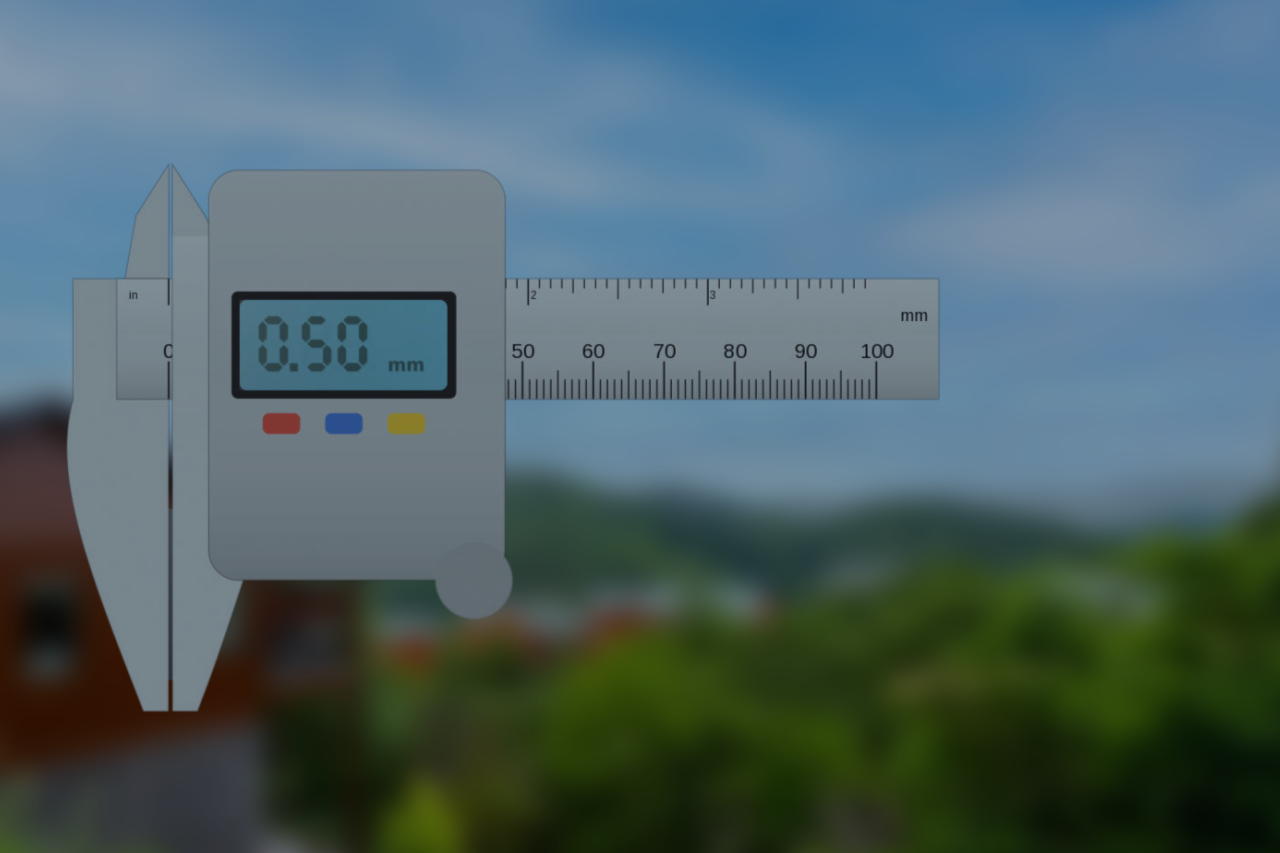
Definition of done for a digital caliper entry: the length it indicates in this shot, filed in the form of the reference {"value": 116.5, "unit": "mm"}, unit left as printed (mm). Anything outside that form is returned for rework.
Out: {"value": 0.50, "unit": "mm"}
